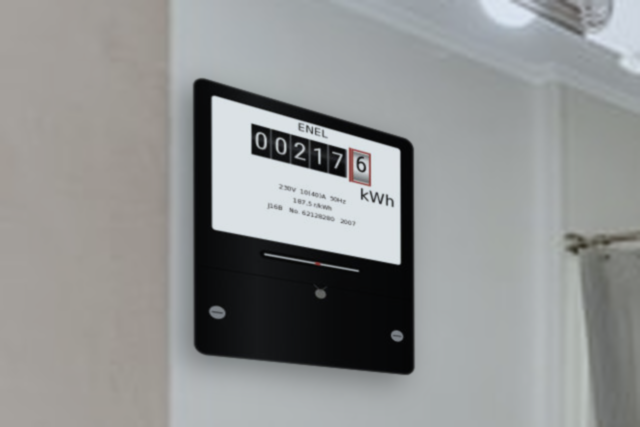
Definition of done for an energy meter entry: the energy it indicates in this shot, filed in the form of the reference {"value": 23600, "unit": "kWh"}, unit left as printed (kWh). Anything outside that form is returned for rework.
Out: {"value": 217.6, "unit": "kWh"}
